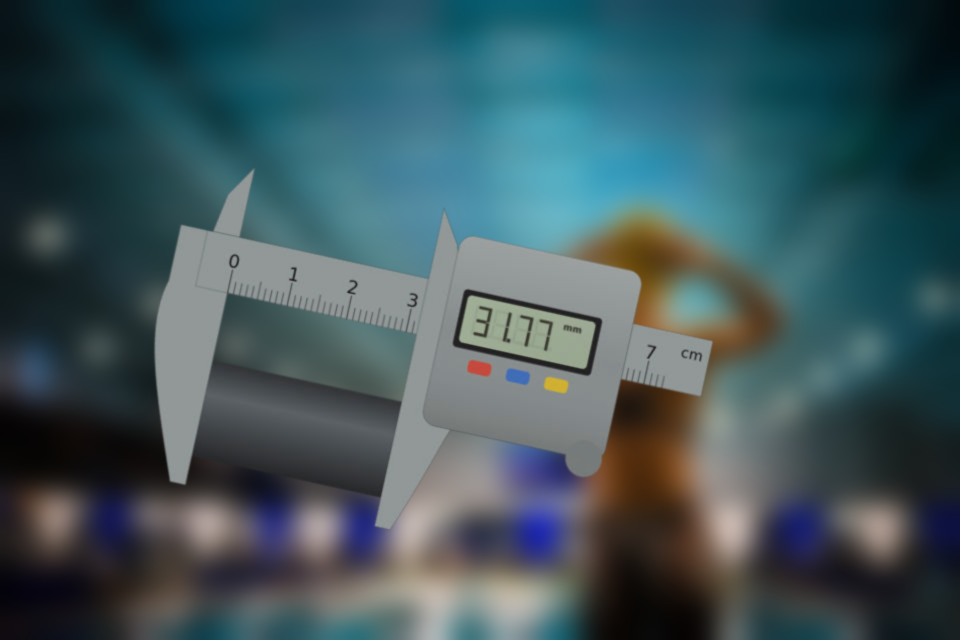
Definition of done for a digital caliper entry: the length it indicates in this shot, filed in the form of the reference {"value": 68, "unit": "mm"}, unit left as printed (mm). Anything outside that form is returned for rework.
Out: {"value": 31.77, "unit": "mm"}
